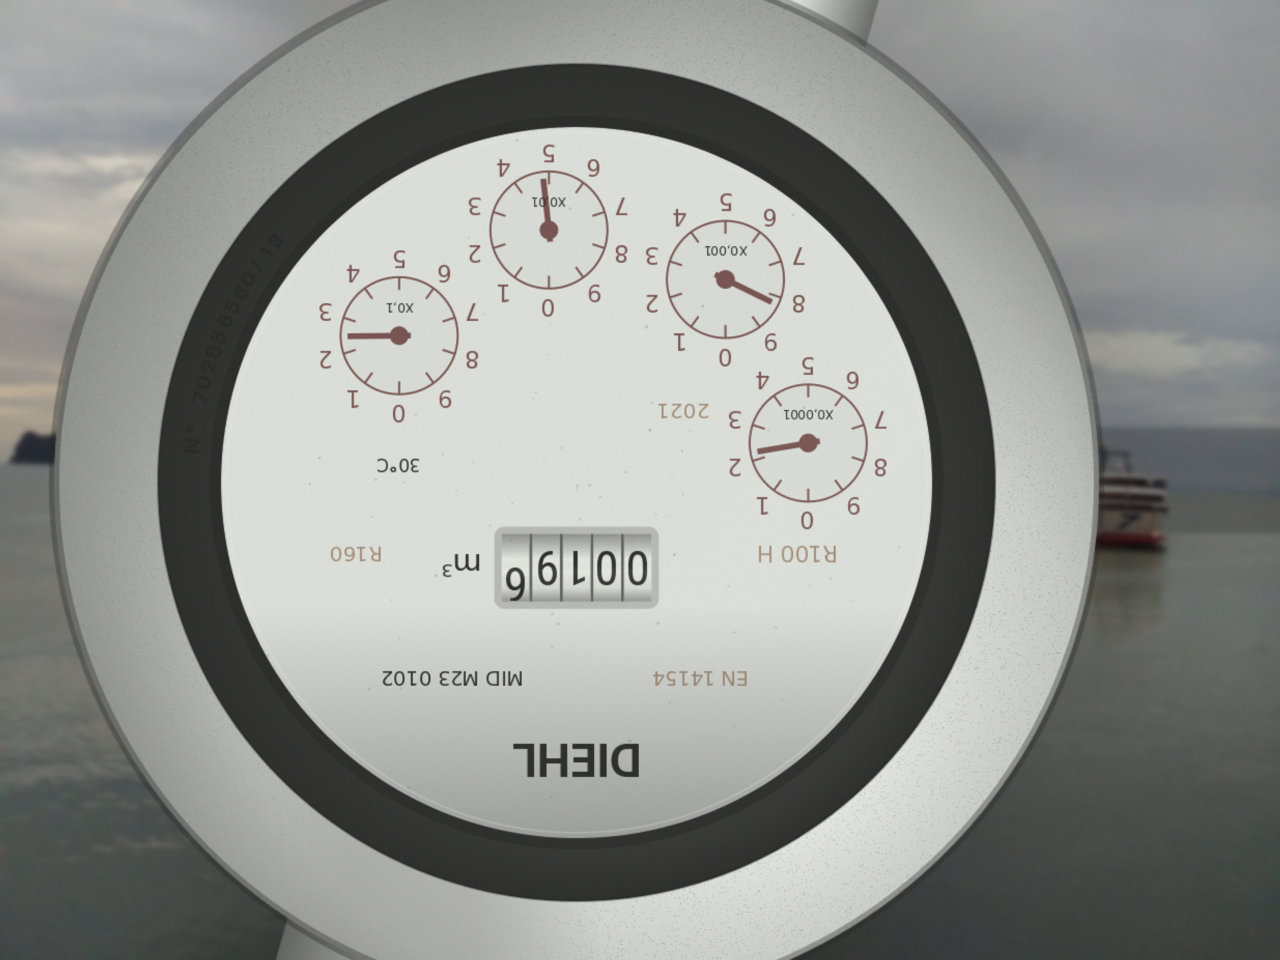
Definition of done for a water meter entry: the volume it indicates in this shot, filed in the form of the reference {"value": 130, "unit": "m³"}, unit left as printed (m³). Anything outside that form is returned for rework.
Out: {"value": 196.2482, "unit": "m³"}
